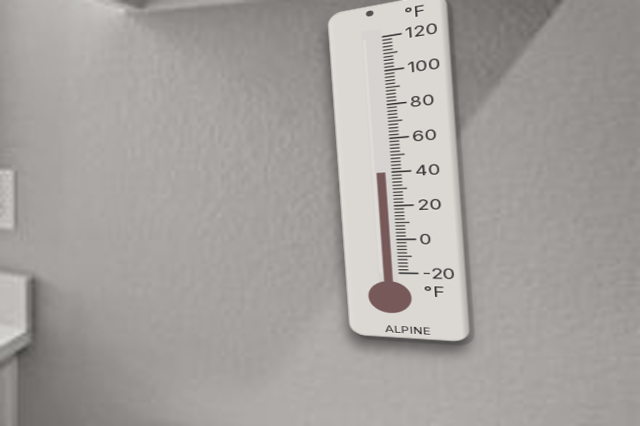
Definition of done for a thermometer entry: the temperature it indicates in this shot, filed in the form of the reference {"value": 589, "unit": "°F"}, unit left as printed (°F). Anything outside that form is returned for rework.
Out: {"value": 40, "unit": "°F"}
